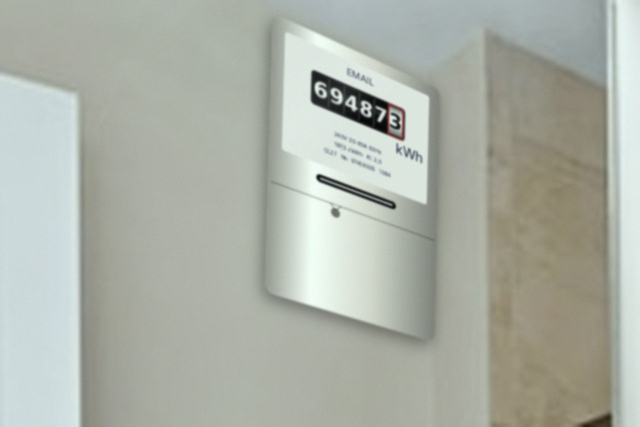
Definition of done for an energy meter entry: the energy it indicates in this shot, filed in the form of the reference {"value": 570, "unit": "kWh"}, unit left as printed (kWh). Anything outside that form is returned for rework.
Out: {"value": 69487.3, "unit": "kWh"}
